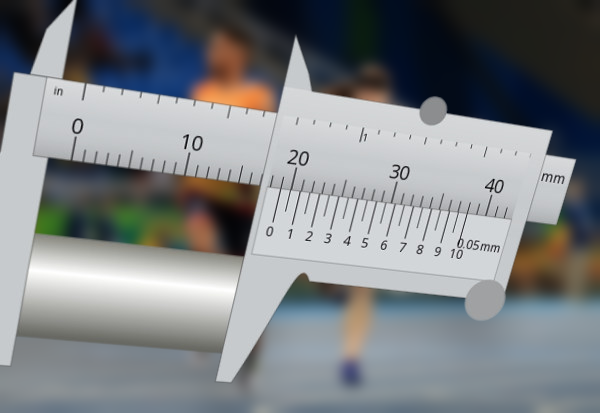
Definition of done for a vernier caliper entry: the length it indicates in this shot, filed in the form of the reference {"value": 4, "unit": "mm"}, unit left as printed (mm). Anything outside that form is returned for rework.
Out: {"value": 19.0, "unit": "mm"}
